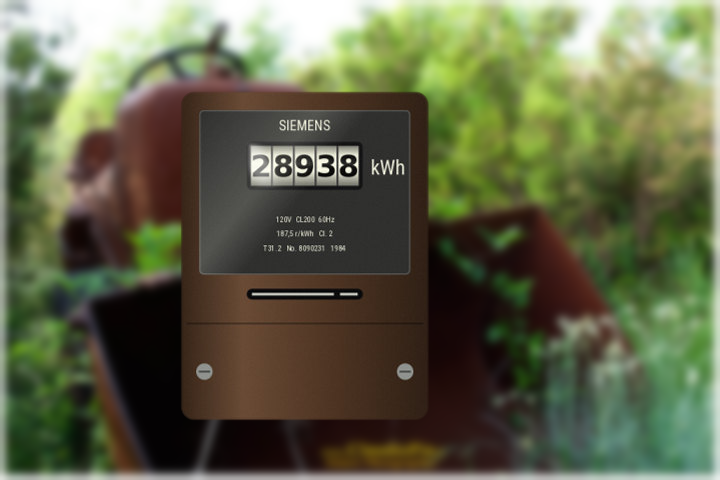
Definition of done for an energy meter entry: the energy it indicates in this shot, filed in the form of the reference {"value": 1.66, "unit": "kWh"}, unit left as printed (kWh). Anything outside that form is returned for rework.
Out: {"value": 28938, "unit": "kWh"}
